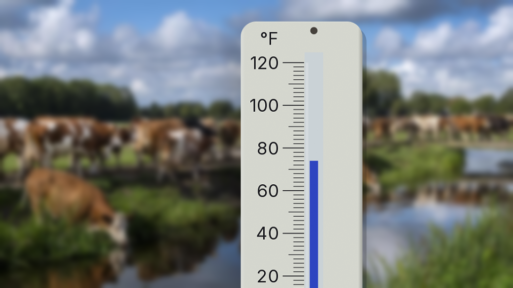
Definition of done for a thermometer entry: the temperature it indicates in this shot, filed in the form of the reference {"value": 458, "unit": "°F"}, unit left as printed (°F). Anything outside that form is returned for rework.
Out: {"value": 74, "unit": "°F"}
